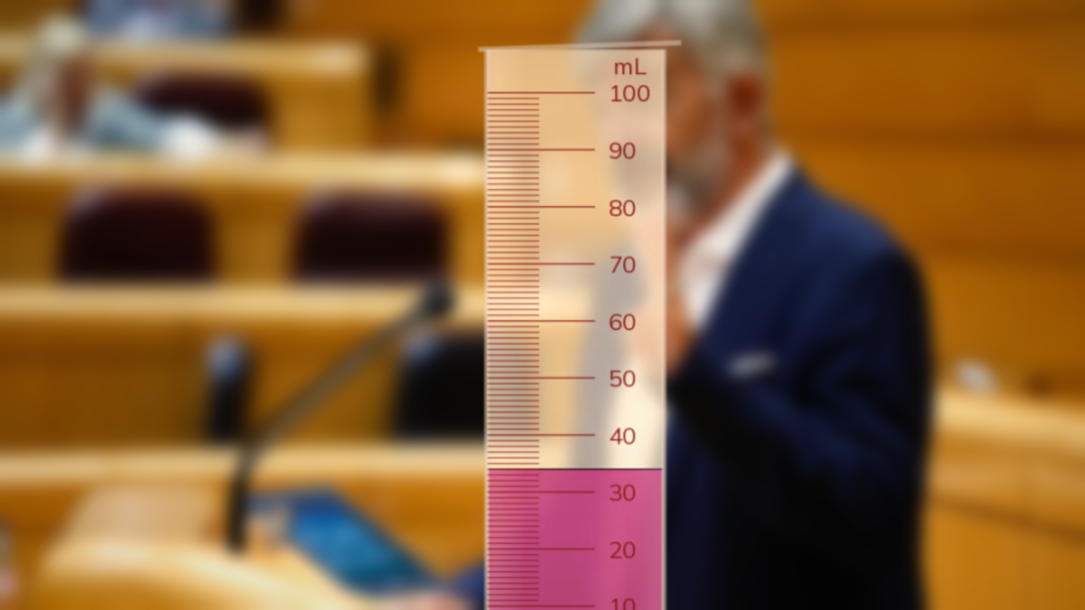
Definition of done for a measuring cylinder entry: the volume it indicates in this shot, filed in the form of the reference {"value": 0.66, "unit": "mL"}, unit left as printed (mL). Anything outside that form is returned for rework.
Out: {"value": 34, "unit": "mL"}
